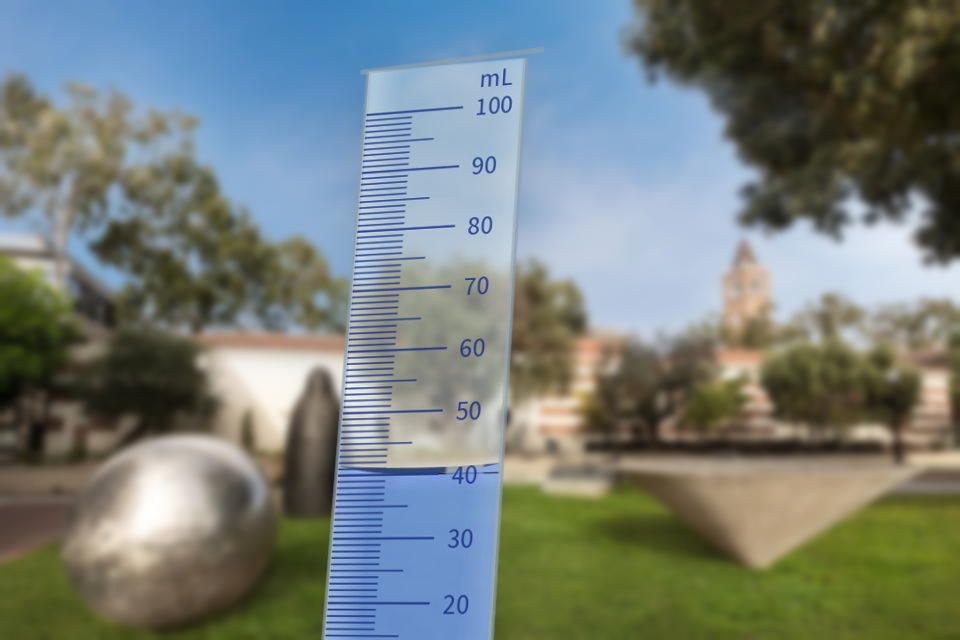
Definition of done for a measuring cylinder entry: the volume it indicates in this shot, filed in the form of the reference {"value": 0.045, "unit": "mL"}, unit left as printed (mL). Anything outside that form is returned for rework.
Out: {"value": 40, "unit": "mL"}
